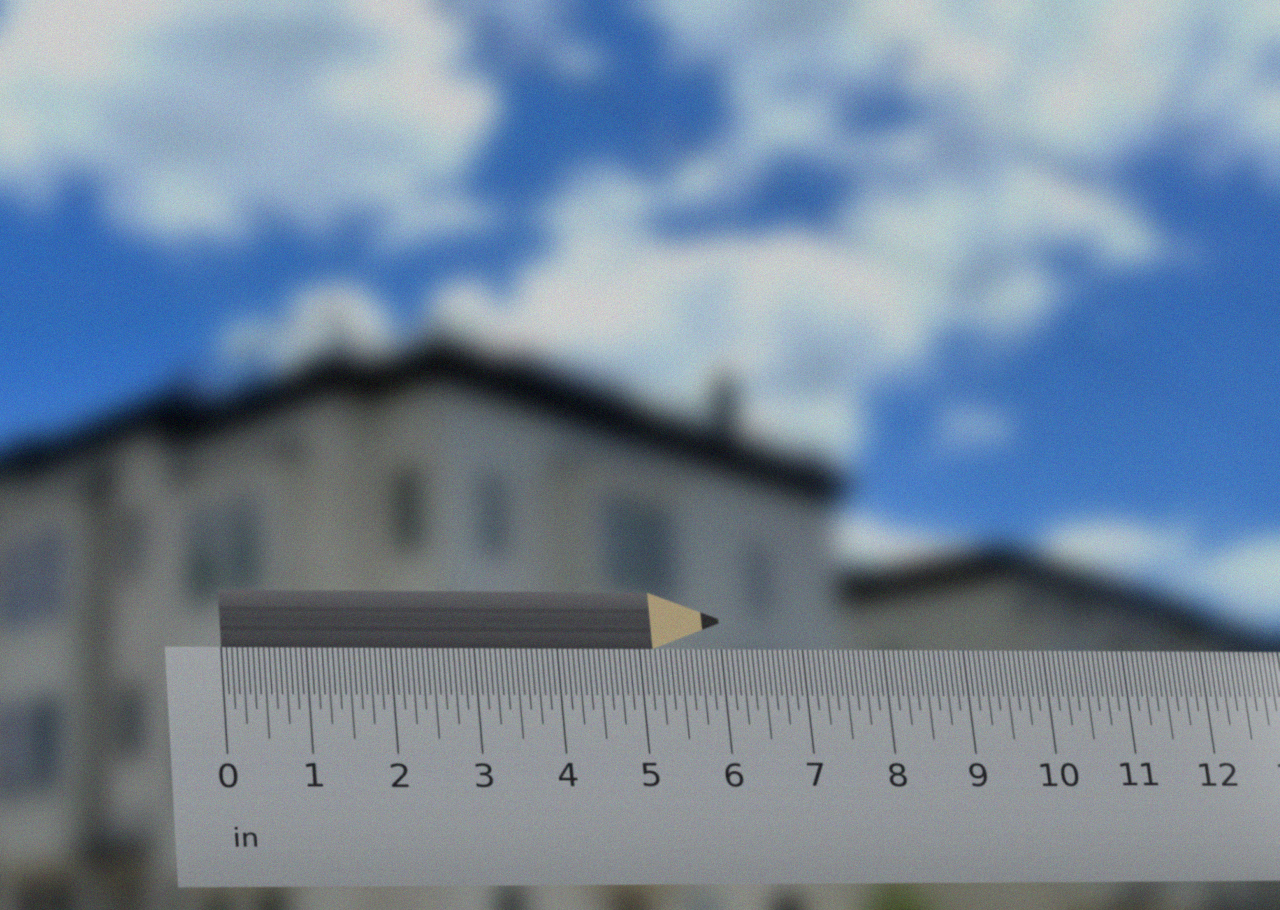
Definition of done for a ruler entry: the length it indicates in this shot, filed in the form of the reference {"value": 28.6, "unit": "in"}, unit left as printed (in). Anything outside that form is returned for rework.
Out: {"value": 6, "unit": "in"}
